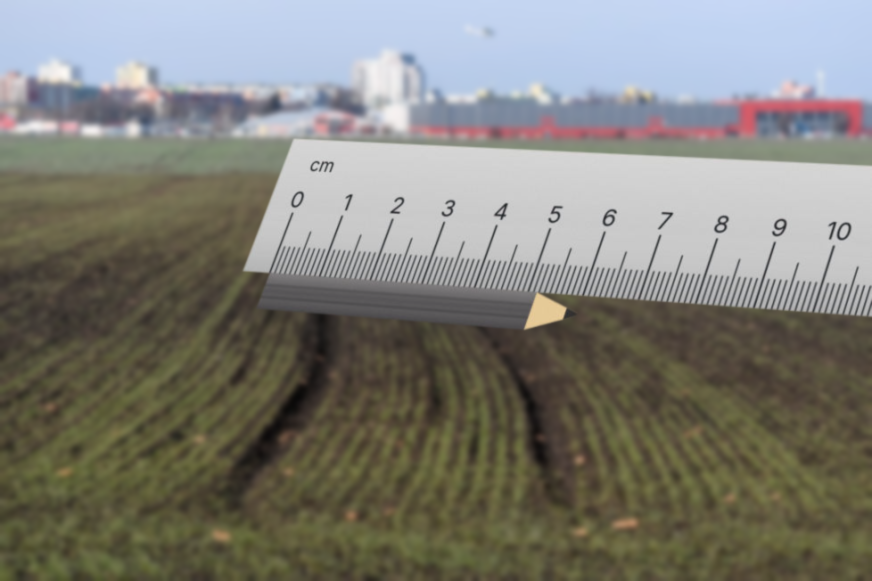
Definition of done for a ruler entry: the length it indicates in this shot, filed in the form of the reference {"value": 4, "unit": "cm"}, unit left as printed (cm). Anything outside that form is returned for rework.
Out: {"value": 6, "unit": "cm"}
